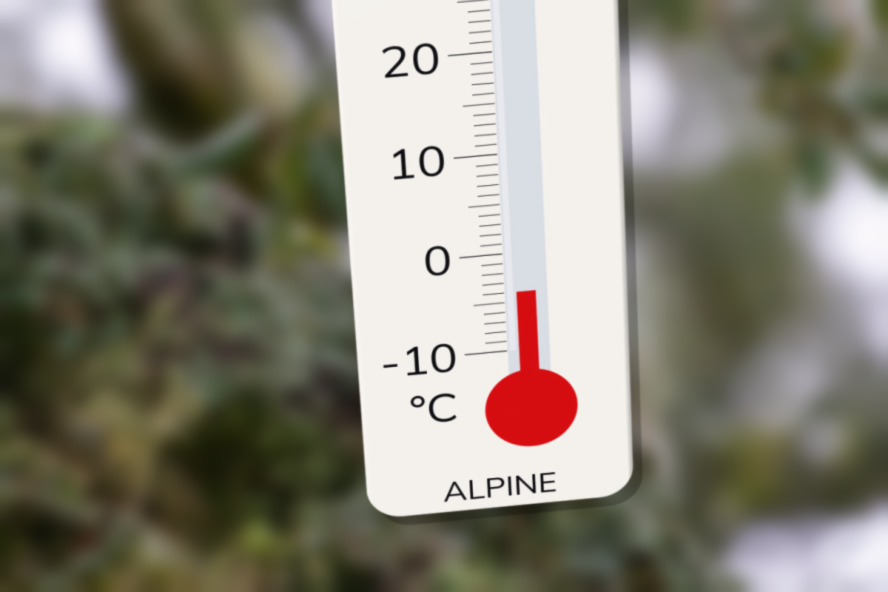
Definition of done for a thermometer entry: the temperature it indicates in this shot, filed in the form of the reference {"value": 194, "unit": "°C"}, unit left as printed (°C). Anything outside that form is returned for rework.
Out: {"value": -4, "unit": "°C"}
